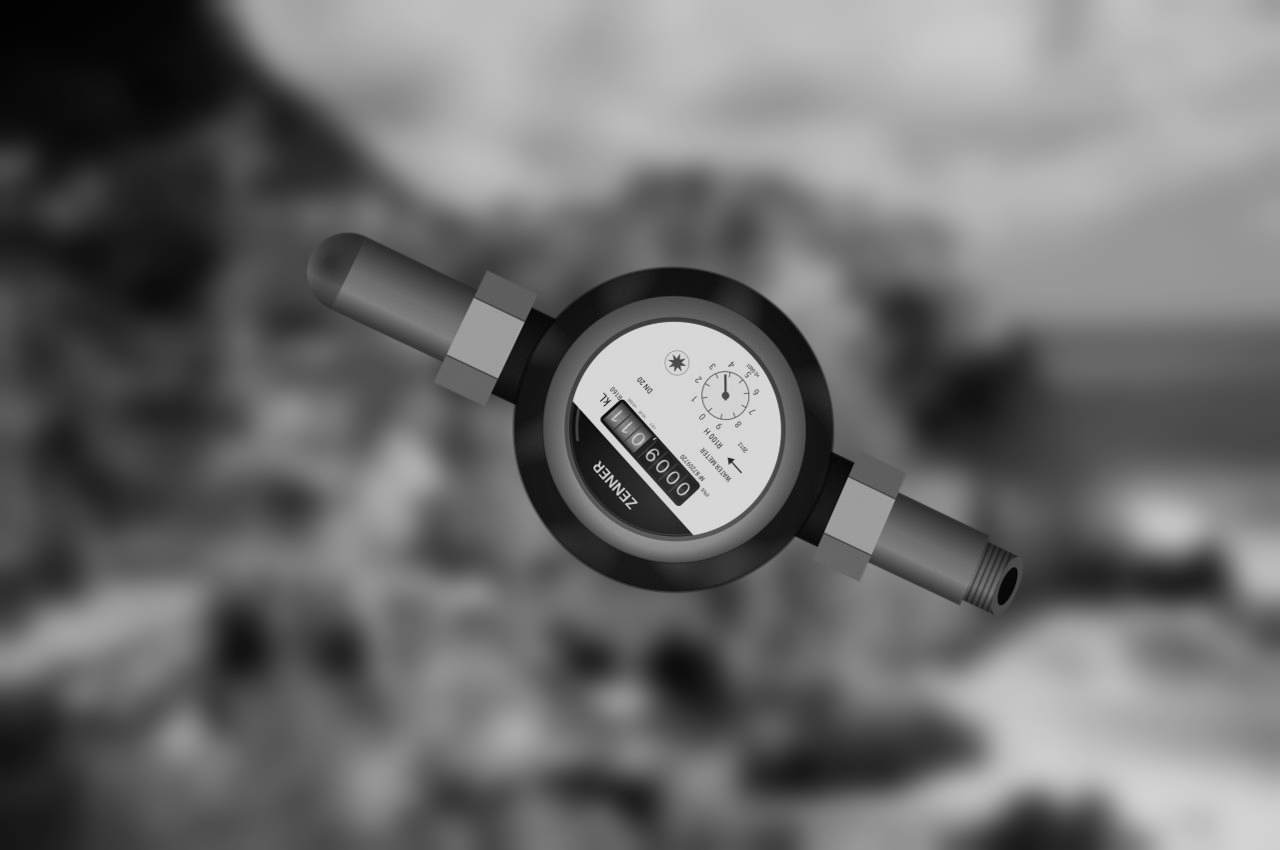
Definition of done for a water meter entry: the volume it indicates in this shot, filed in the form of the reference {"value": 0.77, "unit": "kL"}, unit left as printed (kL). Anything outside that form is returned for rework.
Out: {"value": 9.0113, "unit": "kL"}
